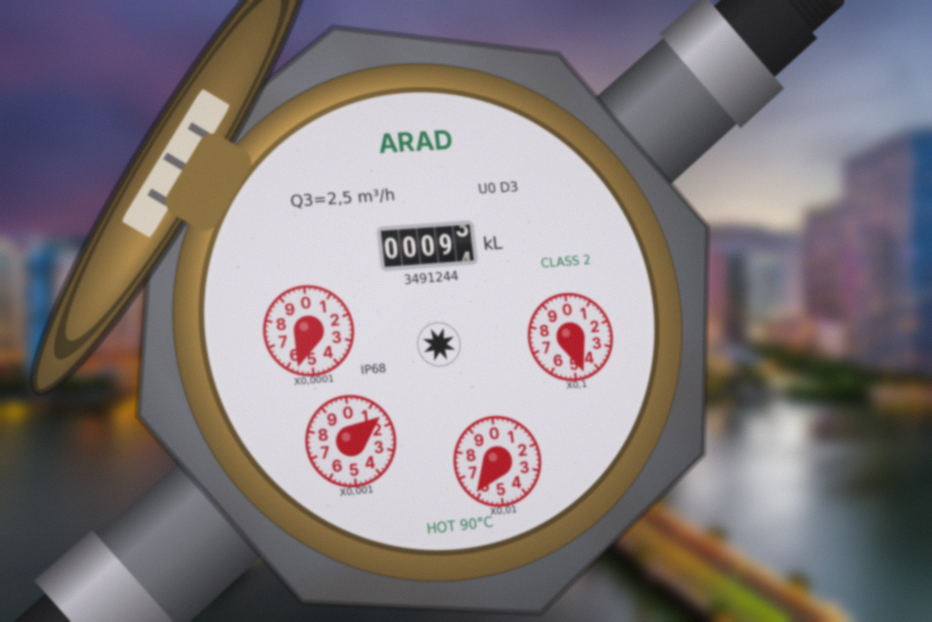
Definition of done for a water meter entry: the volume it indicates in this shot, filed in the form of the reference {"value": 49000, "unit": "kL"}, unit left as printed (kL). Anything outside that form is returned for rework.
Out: {"value": 93.4615, "unit": "kL"}
